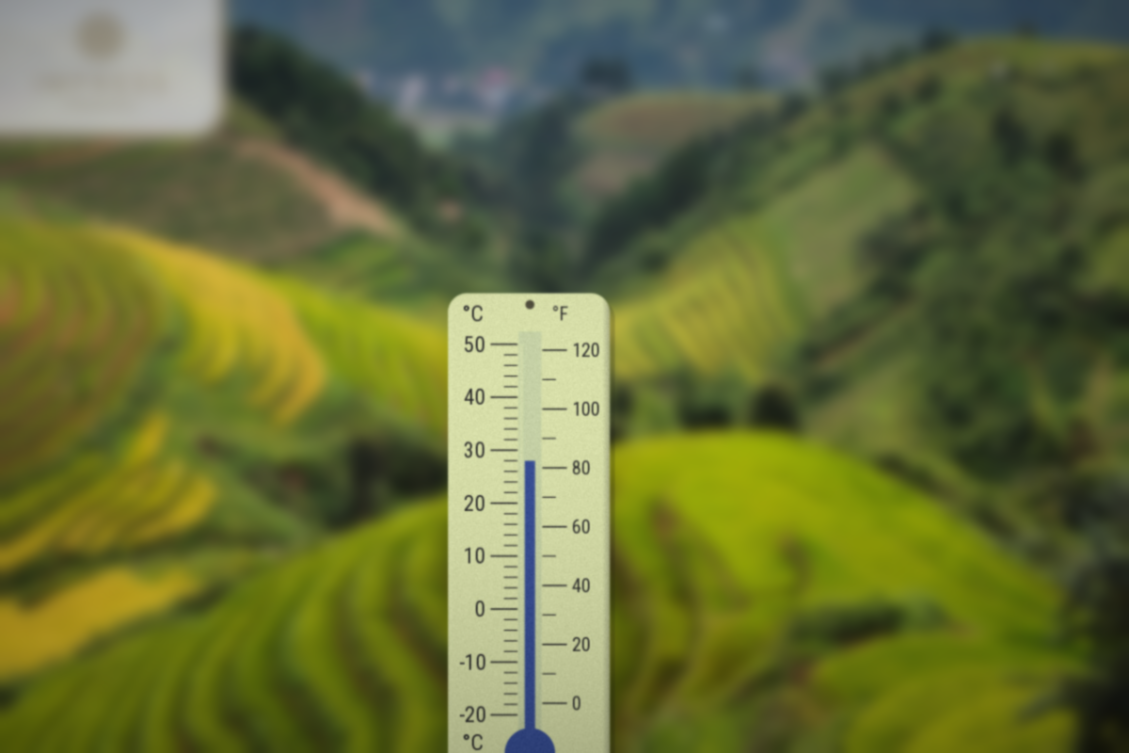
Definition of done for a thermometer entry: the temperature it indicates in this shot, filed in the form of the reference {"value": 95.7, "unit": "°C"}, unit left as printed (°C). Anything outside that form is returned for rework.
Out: {"value": 28, "unit": "°C"}
